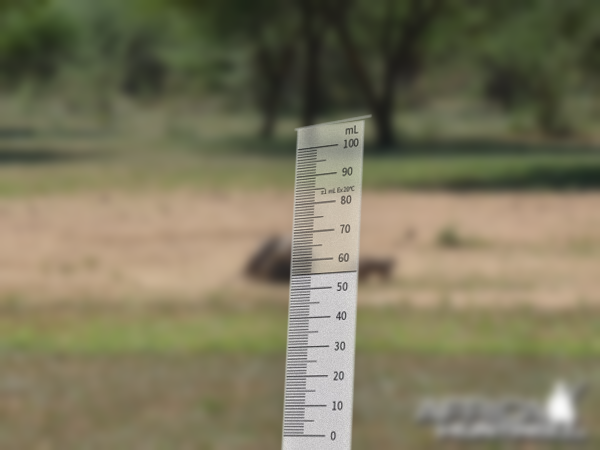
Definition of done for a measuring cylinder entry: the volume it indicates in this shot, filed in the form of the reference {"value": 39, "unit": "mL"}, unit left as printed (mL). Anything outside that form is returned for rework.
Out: {"value": 55, "unit": "mL"}
